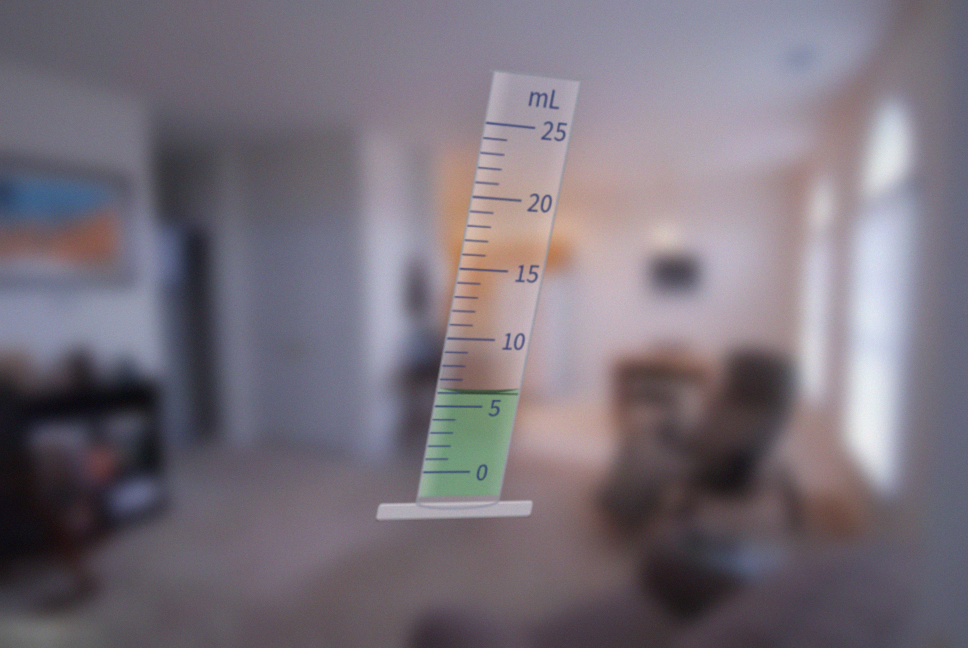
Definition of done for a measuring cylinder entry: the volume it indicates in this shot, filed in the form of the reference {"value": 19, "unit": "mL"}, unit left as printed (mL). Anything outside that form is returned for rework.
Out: {"value": 6, "unit": "mL"}
